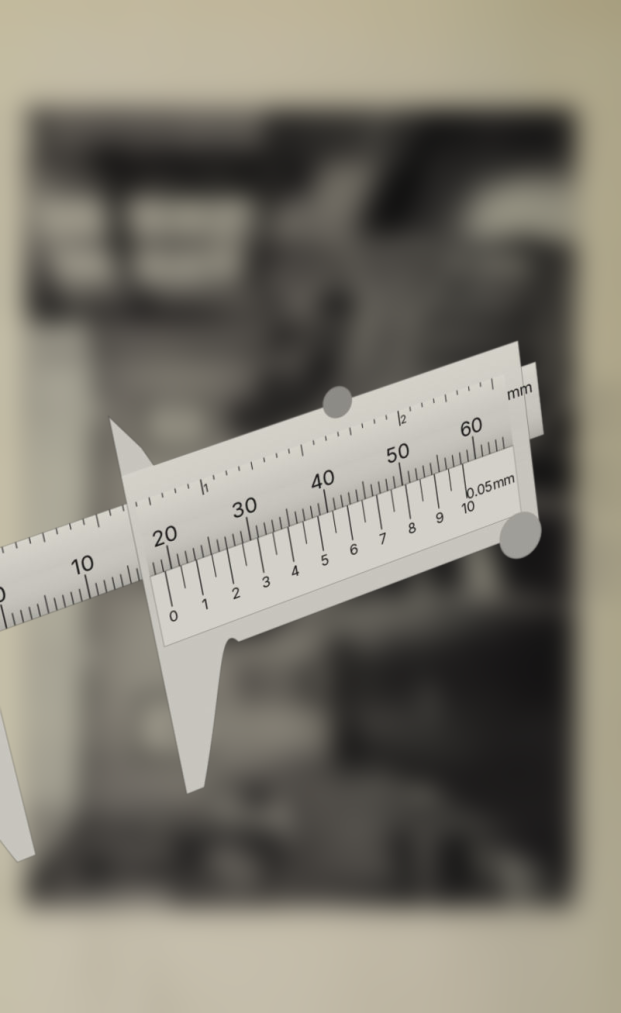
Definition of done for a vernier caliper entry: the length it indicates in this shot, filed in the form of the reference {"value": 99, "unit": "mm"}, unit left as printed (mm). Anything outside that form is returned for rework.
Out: {"value": 19.2, "unit": "mm"}
